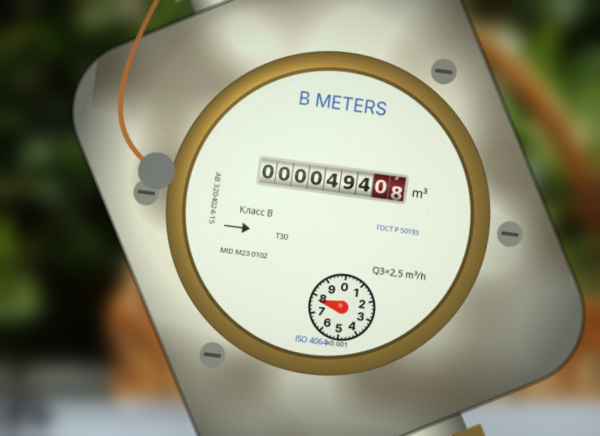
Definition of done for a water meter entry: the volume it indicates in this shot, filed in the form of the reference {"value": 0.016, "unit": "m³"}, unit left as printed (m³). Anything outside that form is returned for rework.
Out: {"value": 494.077, "unit": "m³"}
